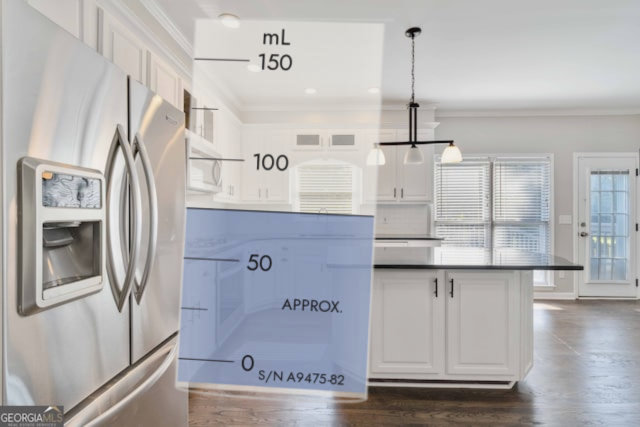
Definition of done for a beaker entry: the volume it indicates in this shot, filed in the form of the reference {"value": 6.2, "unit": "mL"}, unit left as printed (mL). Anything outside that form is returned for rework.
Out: {"value": 75, "unit": "mL"}
